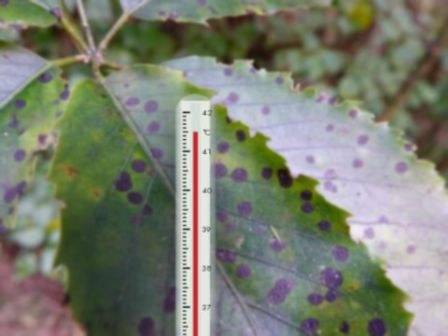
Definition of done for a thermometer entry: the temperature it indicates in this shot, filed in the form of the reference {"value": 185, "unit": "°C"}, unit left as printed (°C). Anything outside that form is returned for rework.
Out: {"value": 41.5, "unit": "°C"}
